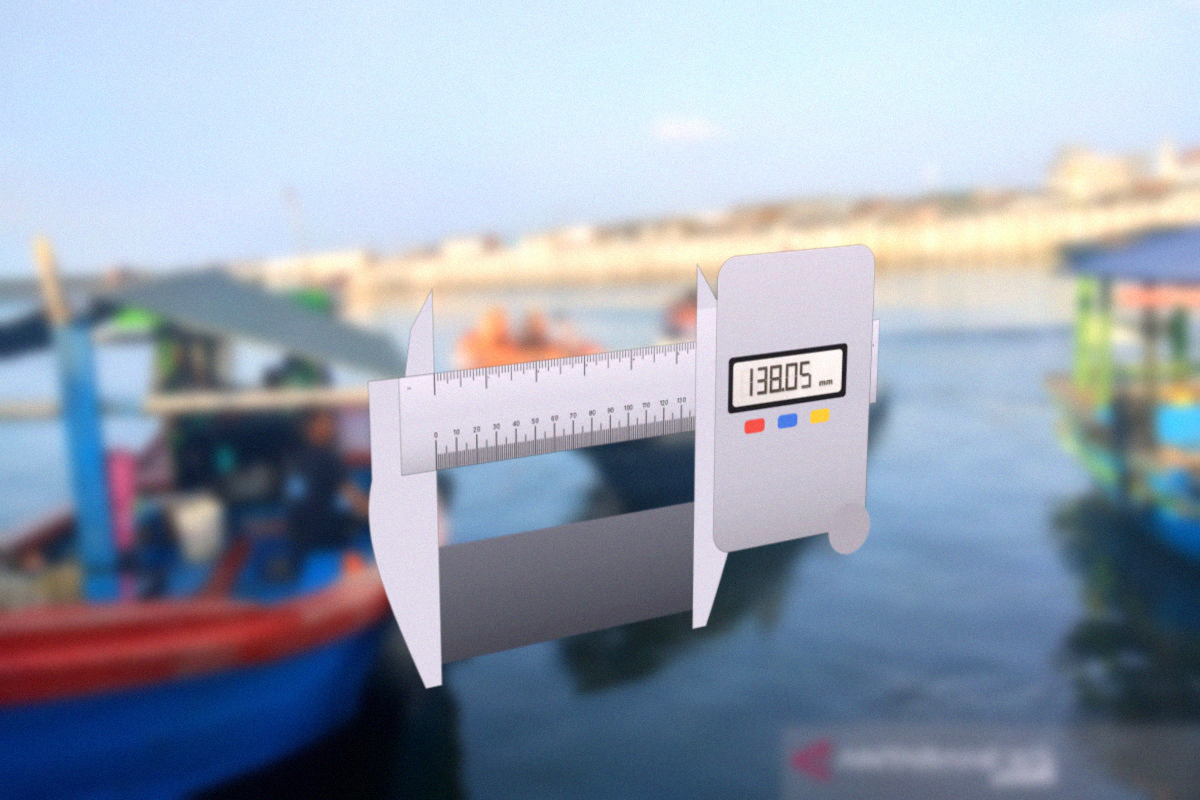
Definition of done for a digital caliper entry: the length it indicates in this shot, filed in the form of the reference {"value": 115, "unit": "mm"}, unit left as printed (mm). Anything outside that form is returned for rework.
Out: {"value": 138.05, "unit": "mm"}
